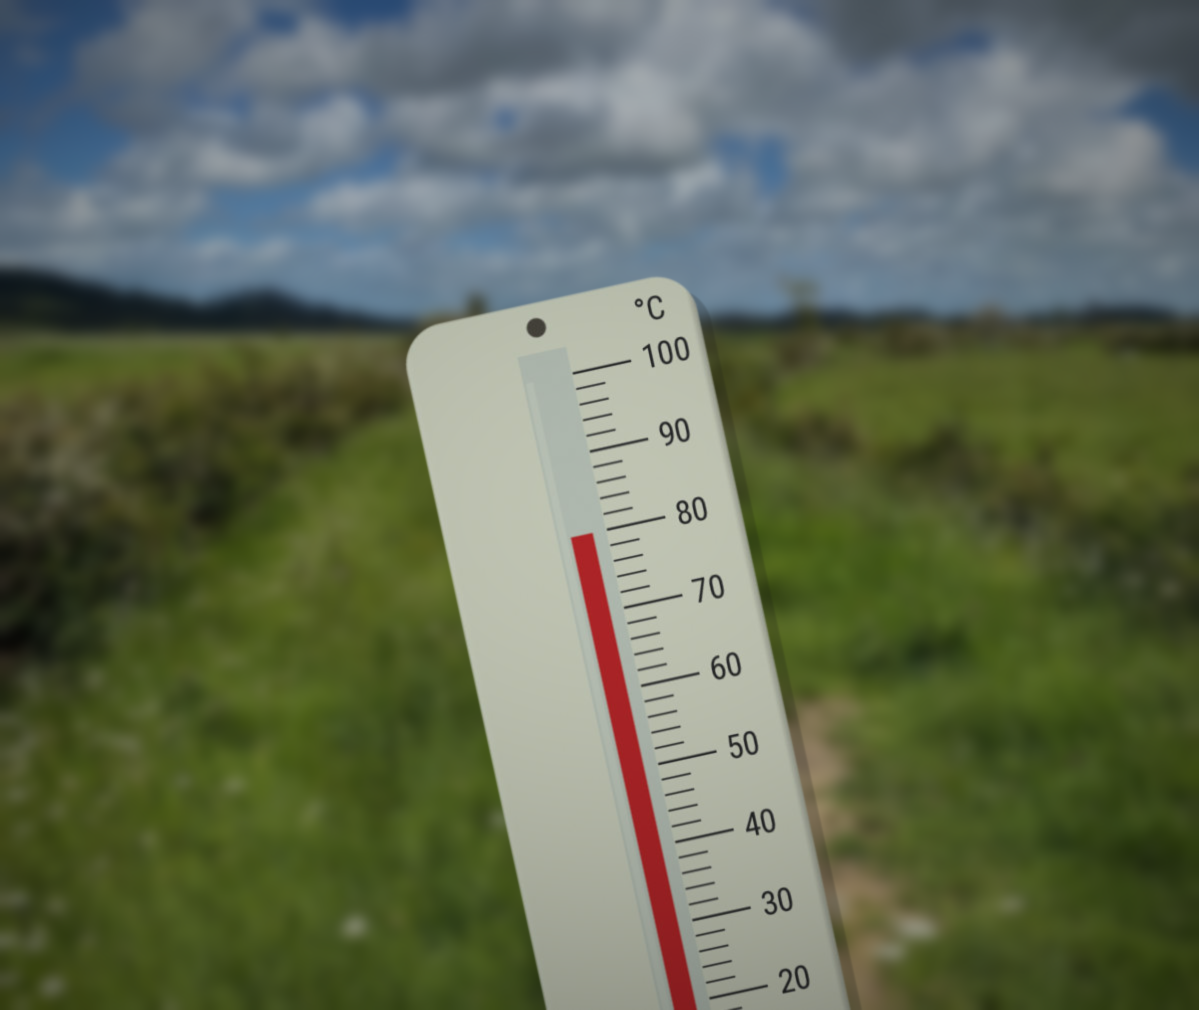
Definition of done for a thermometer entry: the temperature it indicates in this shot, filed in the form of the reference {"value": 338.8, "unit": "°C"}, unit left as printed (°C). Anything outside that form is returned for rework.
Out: {"value": 80, "unit": "°C"}
